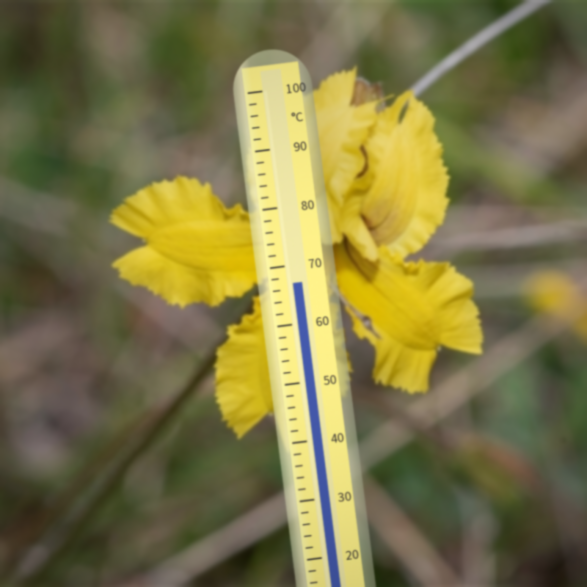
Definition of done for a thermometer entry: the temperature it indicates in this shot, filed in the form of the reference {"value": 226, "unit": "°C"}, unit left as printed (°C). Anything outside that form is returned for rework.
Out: {"value": 67, "unit": "°C"}
